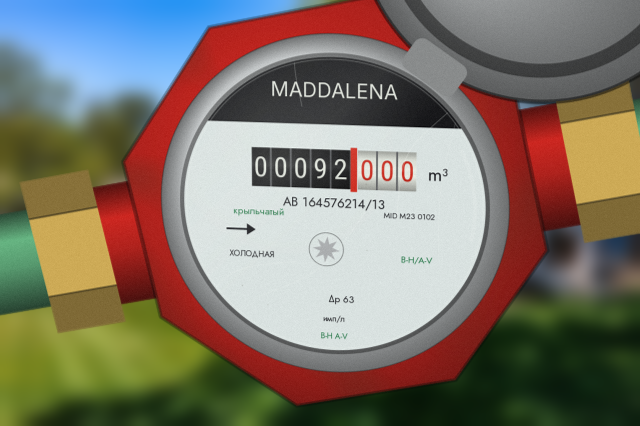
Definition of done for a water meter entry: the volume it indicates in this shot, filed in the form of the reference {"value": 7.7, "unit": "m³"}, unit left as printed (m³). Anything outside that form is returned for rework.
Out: {"value": 92.000, "unit": "m³"}
